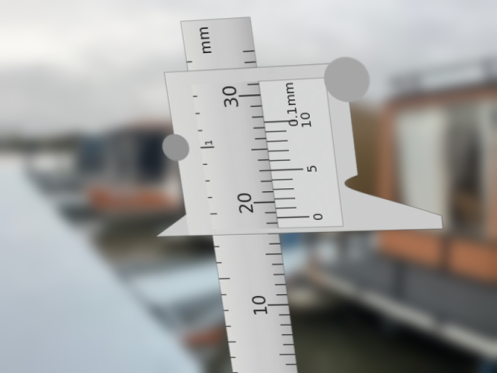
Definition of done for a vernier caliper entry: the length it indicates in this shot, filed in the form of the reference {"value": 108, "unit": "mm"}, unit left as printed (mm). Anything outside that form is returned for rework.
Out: {"value": 18.5, "unit": "mm"}
